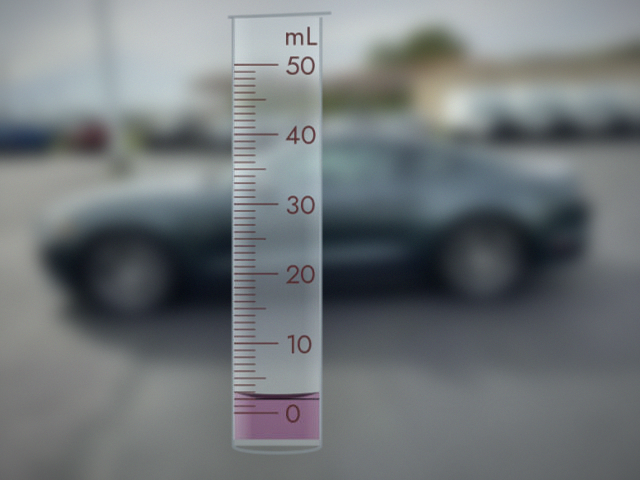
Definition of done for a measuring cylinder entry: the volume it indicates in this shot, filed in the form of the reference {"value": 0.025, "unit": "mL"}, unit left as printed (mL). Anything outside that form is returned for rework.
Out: {"value": 2, "unit": "mL"}
